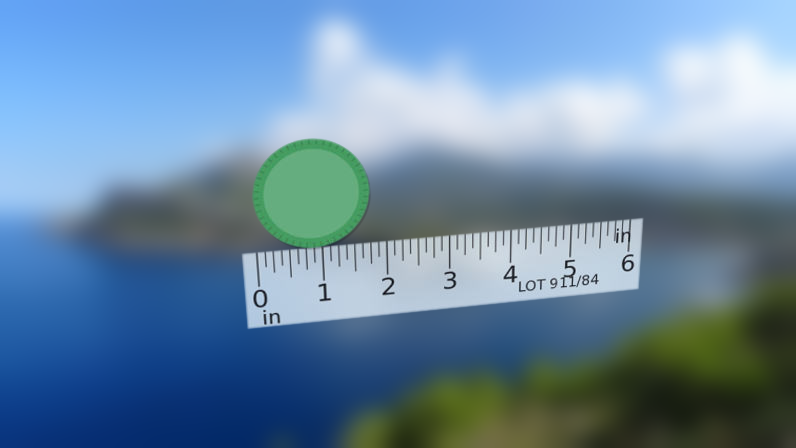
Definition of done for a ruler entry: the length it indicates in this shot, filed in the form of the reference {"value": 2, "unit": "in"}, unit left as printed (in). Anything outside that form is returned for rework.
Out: {"value": 1.75, "unit": "in"}
